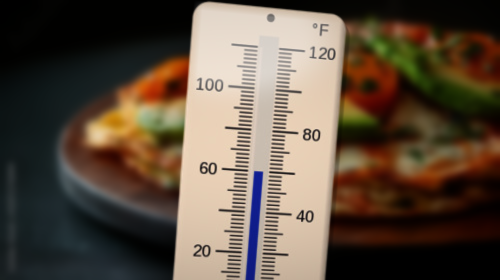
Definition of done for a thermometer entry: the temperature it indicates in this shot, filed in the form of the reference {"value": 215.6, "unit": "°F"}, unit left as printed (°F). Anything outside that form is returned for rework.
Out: {"value": 60, "unit": "°F"}
